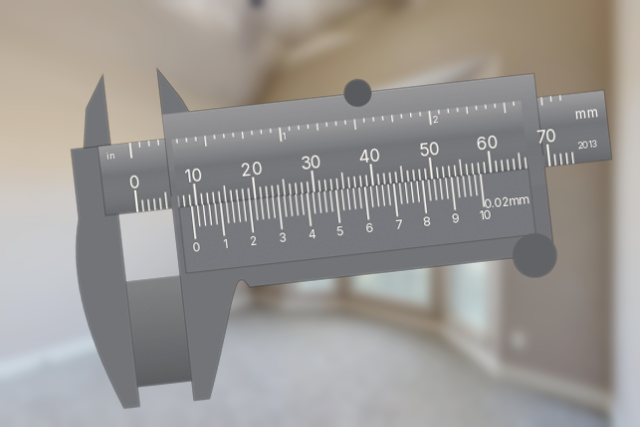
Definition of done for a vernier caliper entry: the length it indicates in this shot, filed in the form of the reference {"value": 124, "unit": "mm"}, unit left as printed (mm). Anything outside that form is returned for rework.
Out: {"value": 9.2, "unit": "mm"}
